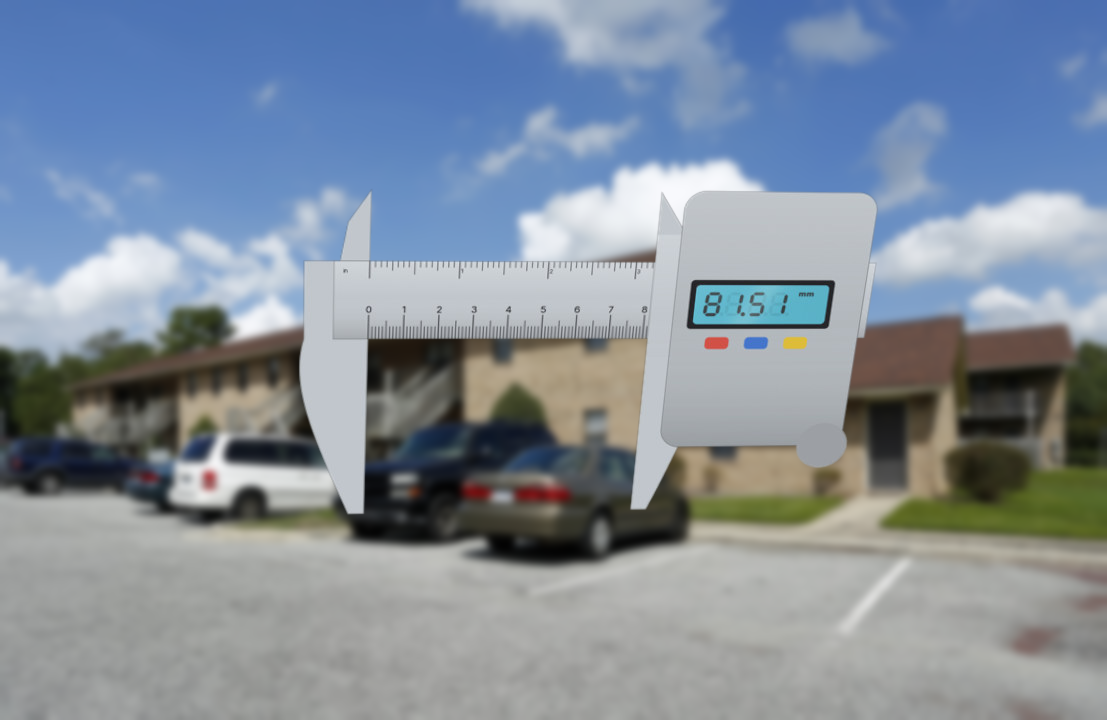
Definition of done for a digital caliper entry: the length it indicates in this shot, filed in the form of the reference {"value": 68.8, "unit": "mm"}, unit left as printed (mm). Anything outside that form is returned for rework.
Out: {"value": 81.51, "unit": "mm"}
